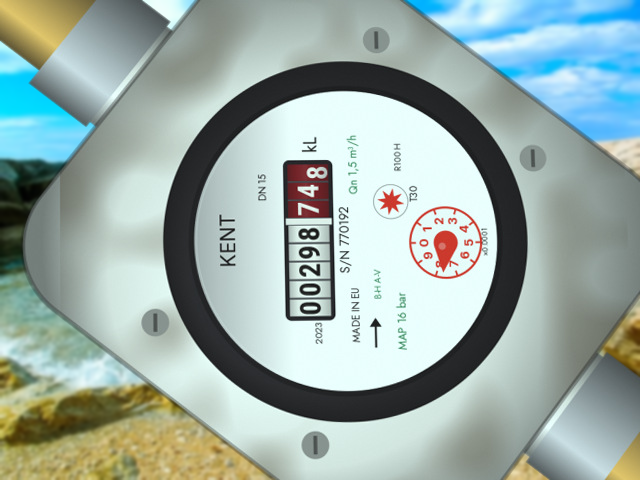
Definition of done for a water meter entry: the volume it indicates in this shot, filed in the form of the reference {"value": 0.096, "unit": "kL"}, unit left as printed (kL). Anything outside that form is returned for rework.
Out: {"value": 298.7477, "unit": "kL"}
